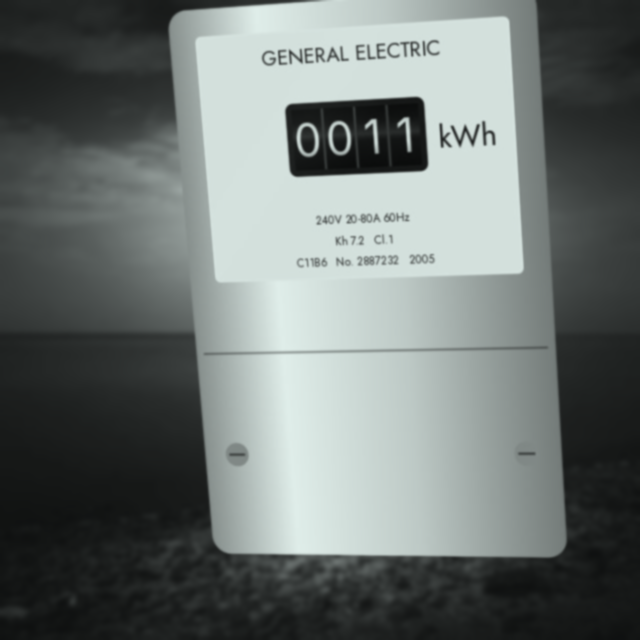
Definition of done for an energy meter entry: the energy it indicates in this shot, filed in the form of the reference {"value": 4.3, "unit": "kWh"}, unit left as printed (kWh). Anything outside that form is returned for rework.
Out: {"value": 11, "unit": "kWh"}
